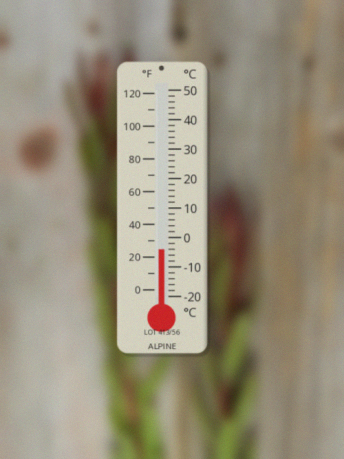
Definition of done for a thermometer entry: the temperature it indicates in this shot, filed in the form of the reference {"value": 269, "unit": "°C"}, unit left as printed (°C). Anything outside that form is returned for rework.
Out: {"value": -4, "unit": "°C"}
